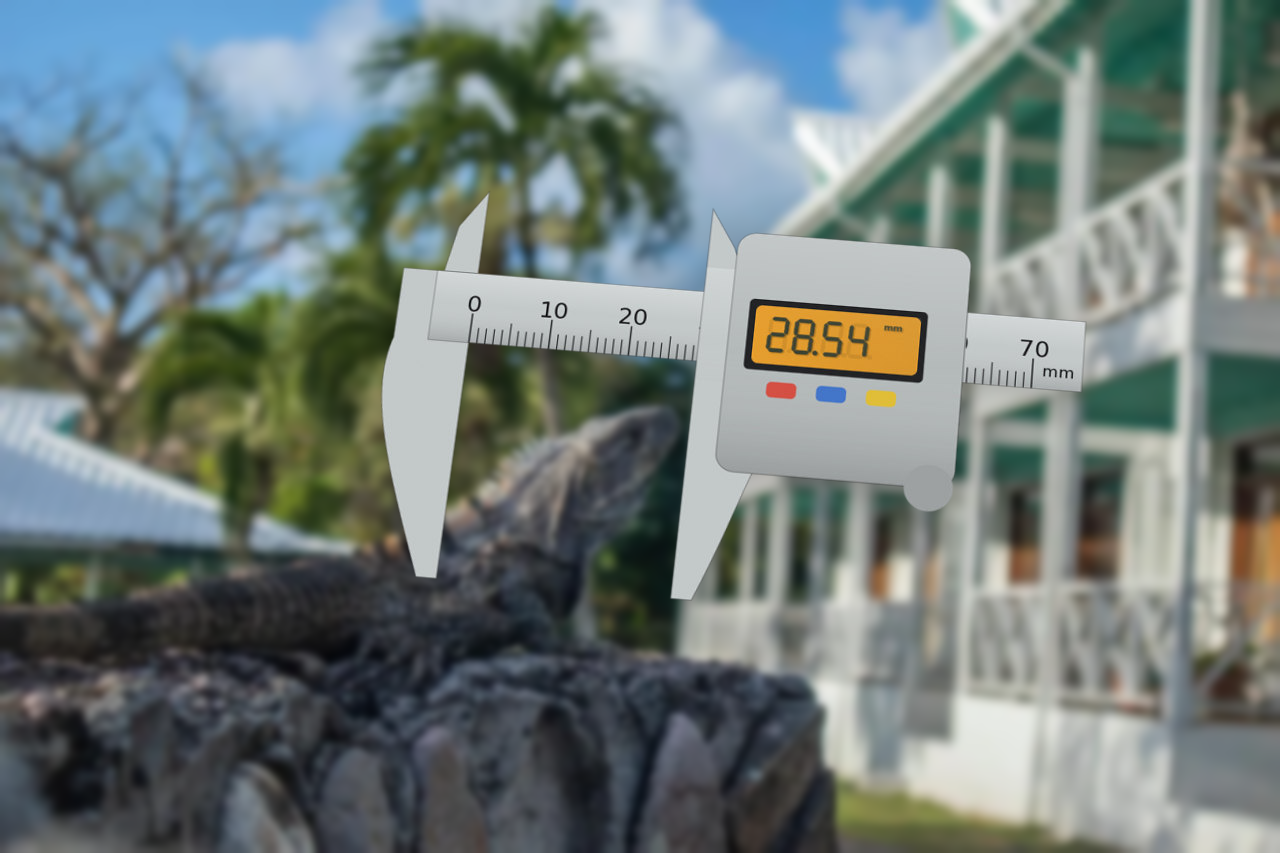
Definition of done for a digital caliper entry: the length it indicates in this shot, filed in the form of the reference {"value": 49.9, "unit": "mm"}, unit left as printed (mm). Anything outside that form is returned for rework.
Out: {"value": 28.54, "unit": "mm"}
